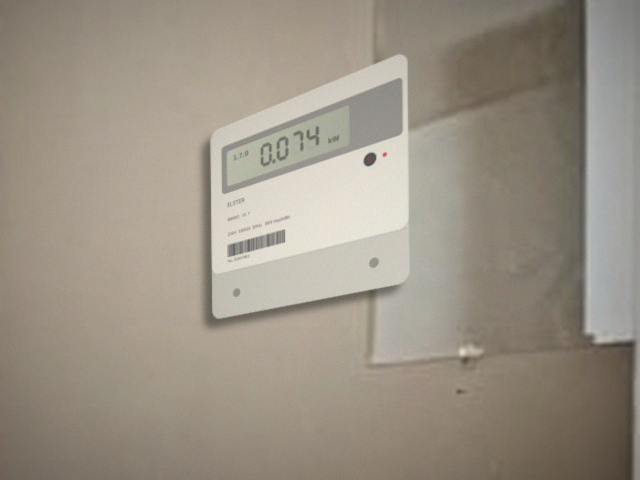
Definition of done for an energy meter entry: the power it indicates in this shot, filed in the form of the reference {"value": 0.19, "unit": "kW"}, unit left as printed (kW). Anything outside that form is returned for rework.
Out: {"value": 0.074, "unit": "kW"}
